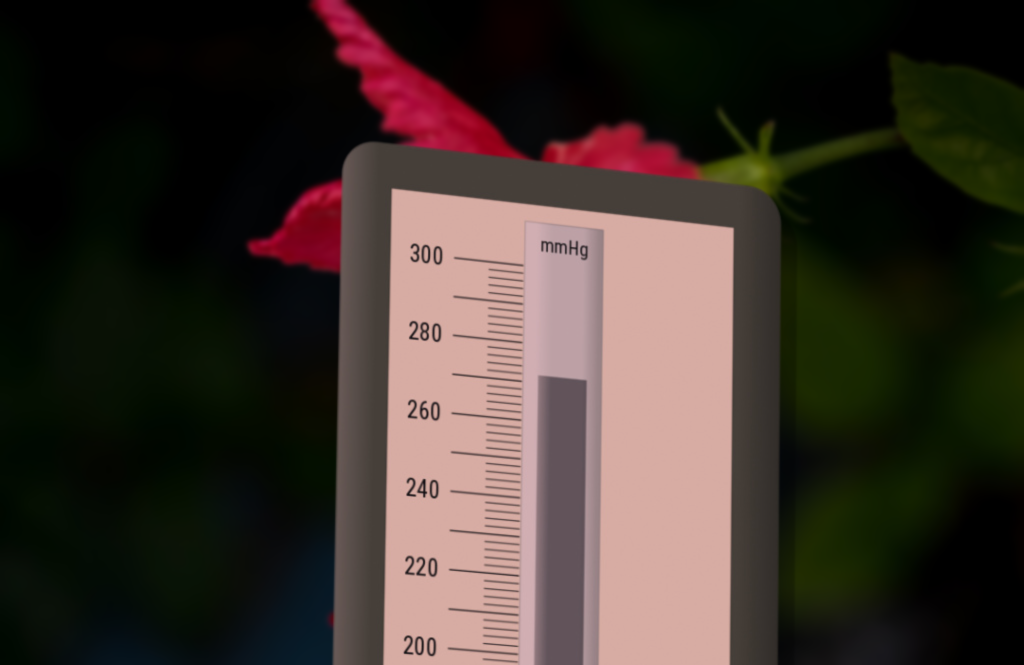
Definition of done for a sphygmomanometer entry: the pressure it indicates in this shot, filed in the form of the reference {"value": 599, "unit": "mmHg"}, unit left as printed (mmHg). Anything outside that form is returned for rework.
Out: {"value": 272, "unit": "mmHg"}
